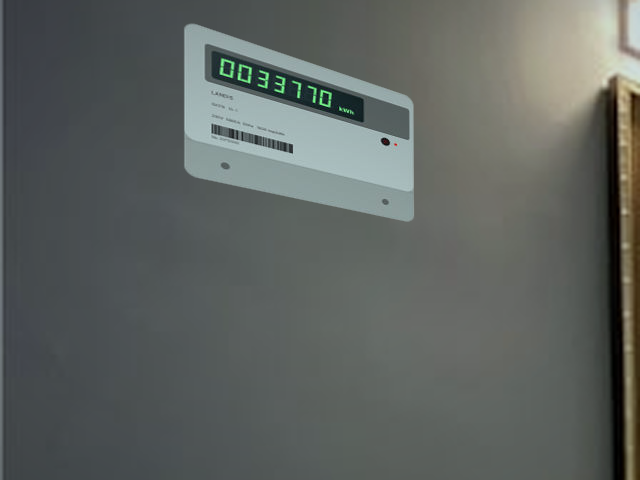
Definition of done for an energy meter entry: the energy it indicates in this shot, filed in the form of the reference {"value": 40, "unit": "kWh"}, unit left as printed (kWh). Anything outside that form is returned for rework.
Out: {"value": 33770, "unit": "kWh"}
